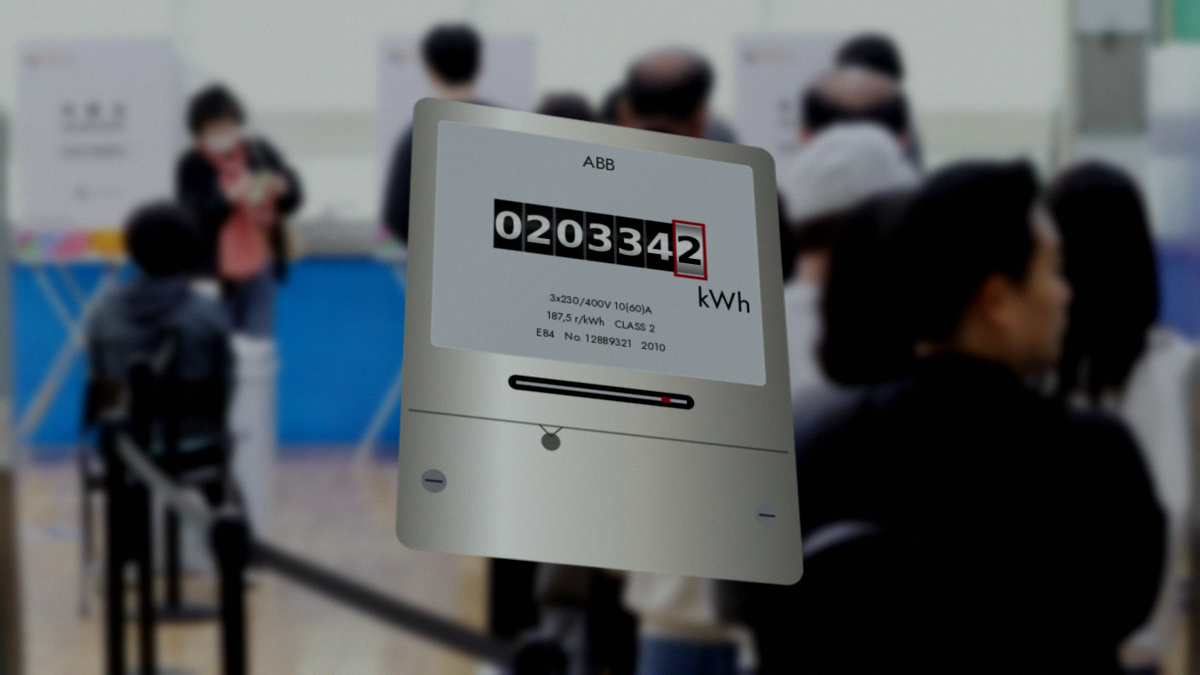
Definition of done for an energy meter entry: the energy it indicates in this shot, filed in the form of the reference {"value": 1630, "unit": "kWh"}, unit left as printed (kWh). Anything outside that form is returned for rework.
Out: {"value": 20334.2, "unit": "kWh"}
